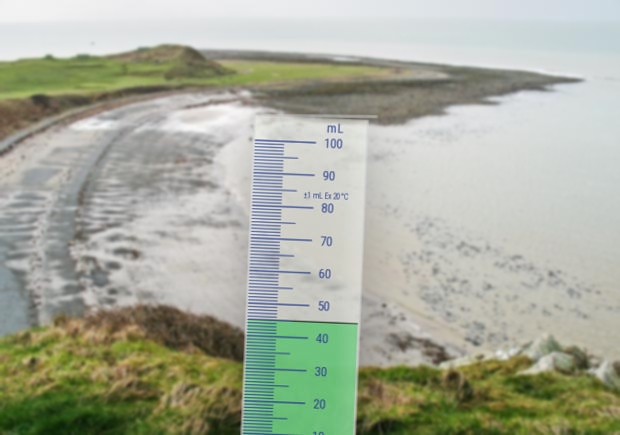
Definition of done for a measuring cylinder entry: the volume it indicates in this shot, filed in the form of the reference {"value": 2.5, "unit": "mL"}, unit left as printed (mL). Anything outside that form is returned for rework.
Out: {"value": 45, "unit": "mL"}
